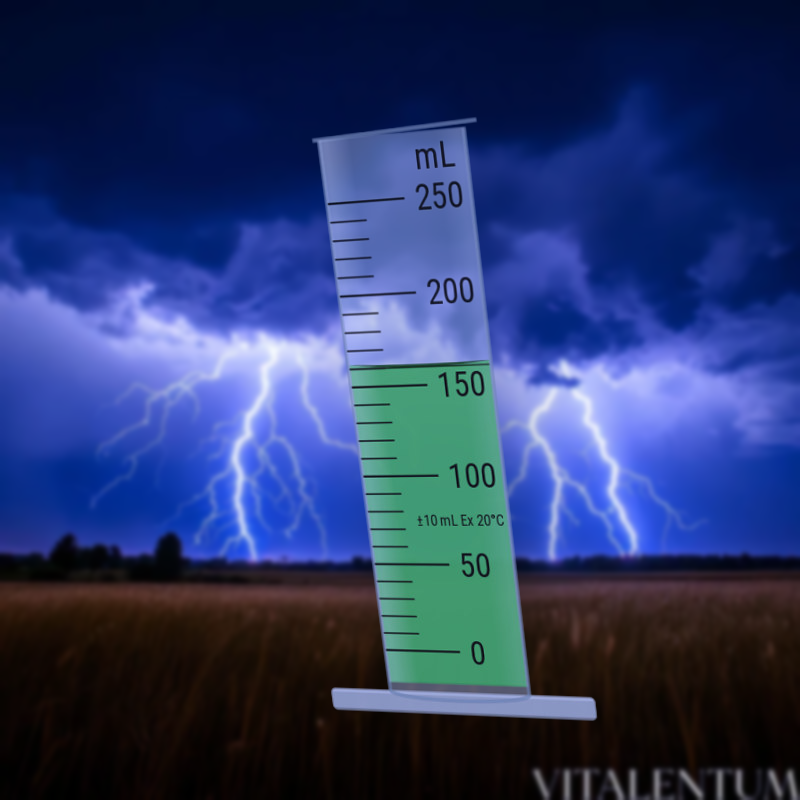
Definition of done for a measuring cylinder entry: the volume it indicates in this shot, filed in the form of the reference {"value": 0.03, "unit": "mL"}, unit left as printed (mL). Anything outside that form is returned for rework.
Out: {"value": 160, "unit": "mL"}
